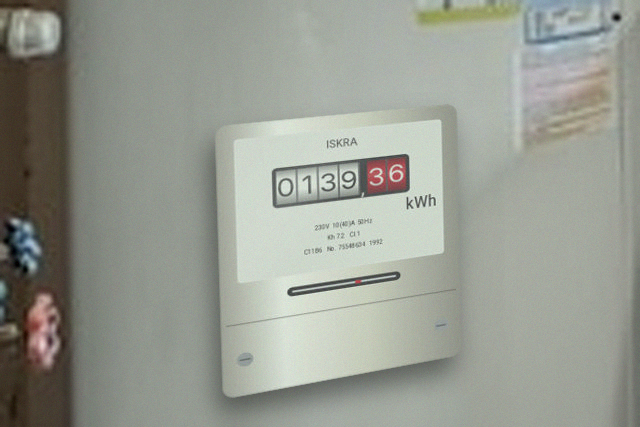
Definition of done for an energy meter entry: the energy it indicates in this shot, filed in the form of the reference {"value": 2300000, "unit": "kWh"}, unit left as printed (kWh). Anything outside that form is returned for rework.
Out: {"value": 139.36, "unit": "kWh"}
